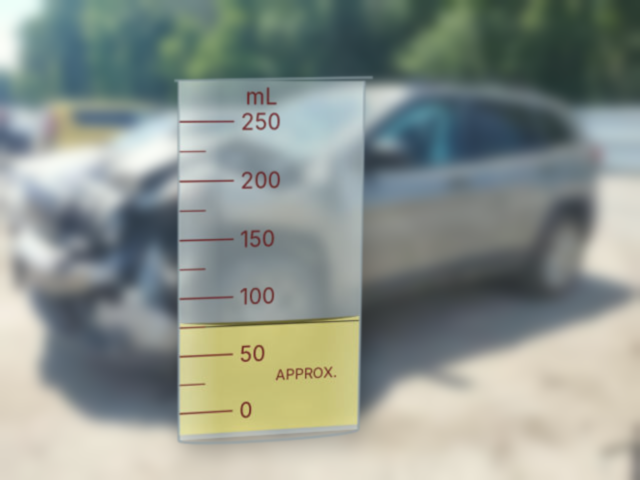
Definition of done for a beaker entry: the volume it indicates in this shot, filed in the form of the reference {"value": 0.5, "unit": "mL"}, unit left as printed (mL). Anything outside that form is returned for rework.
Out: {"value": 75, "unit": "mL"}
